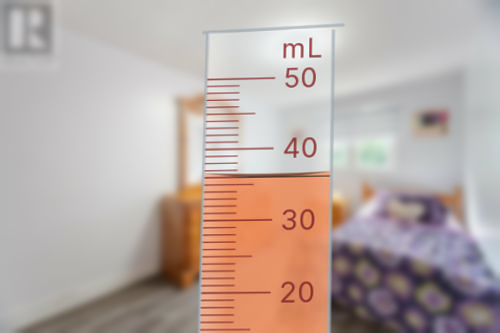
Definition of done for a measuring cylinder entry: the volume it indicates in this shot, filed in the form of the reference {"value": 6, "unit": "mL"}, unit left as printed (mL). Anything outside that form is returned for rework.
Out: {"value": 36, "unit": "mL"}
